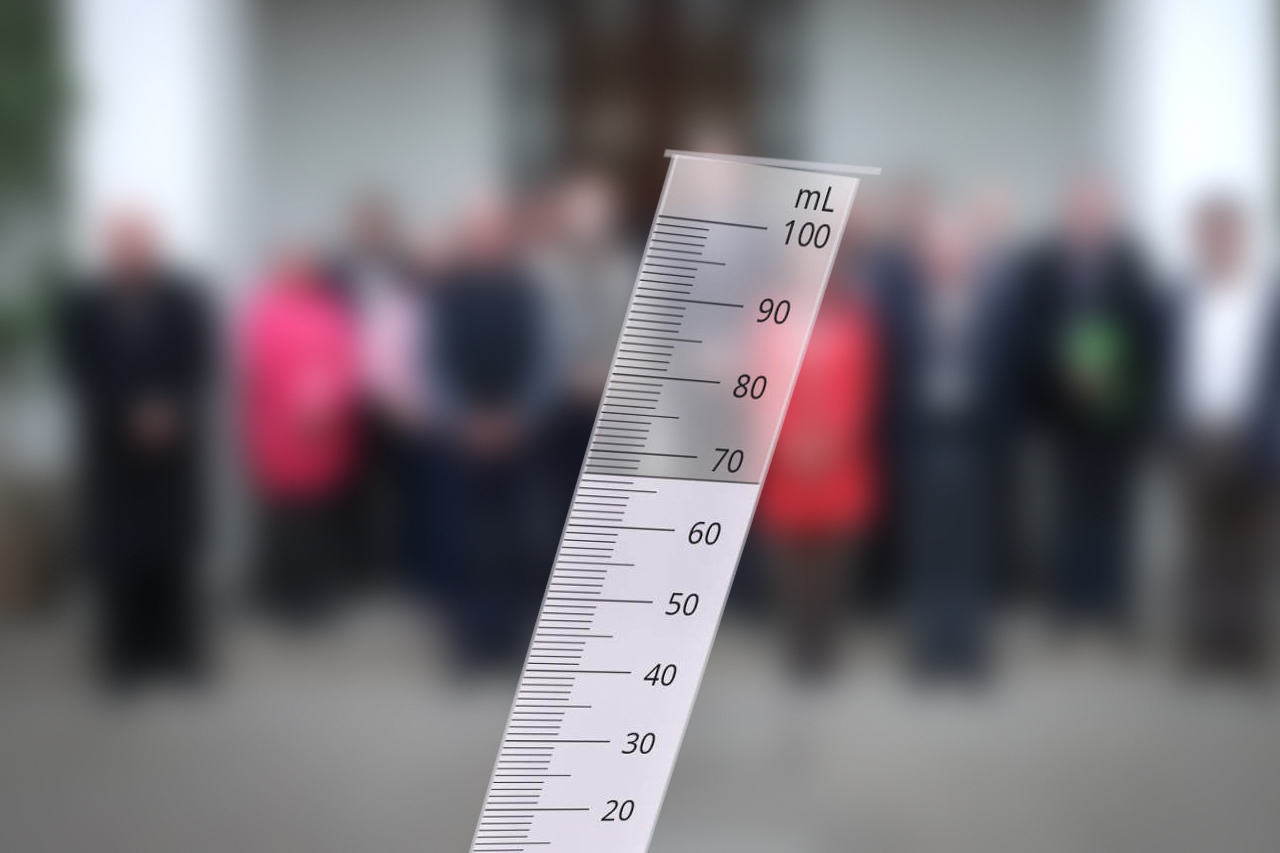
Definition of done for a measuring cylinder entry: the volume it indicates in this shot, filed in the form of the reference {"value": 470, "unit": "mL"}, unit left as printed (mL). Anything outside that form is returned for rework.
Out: {"value": 67, "unit": "mL"}
